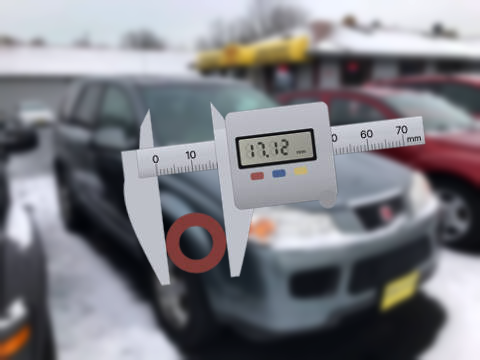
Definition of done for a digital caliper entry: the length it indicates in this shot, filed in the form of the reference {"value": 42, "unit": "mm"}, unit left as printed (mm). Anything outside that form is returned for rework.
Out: {"value": 17.12, "unit": "mm"}
